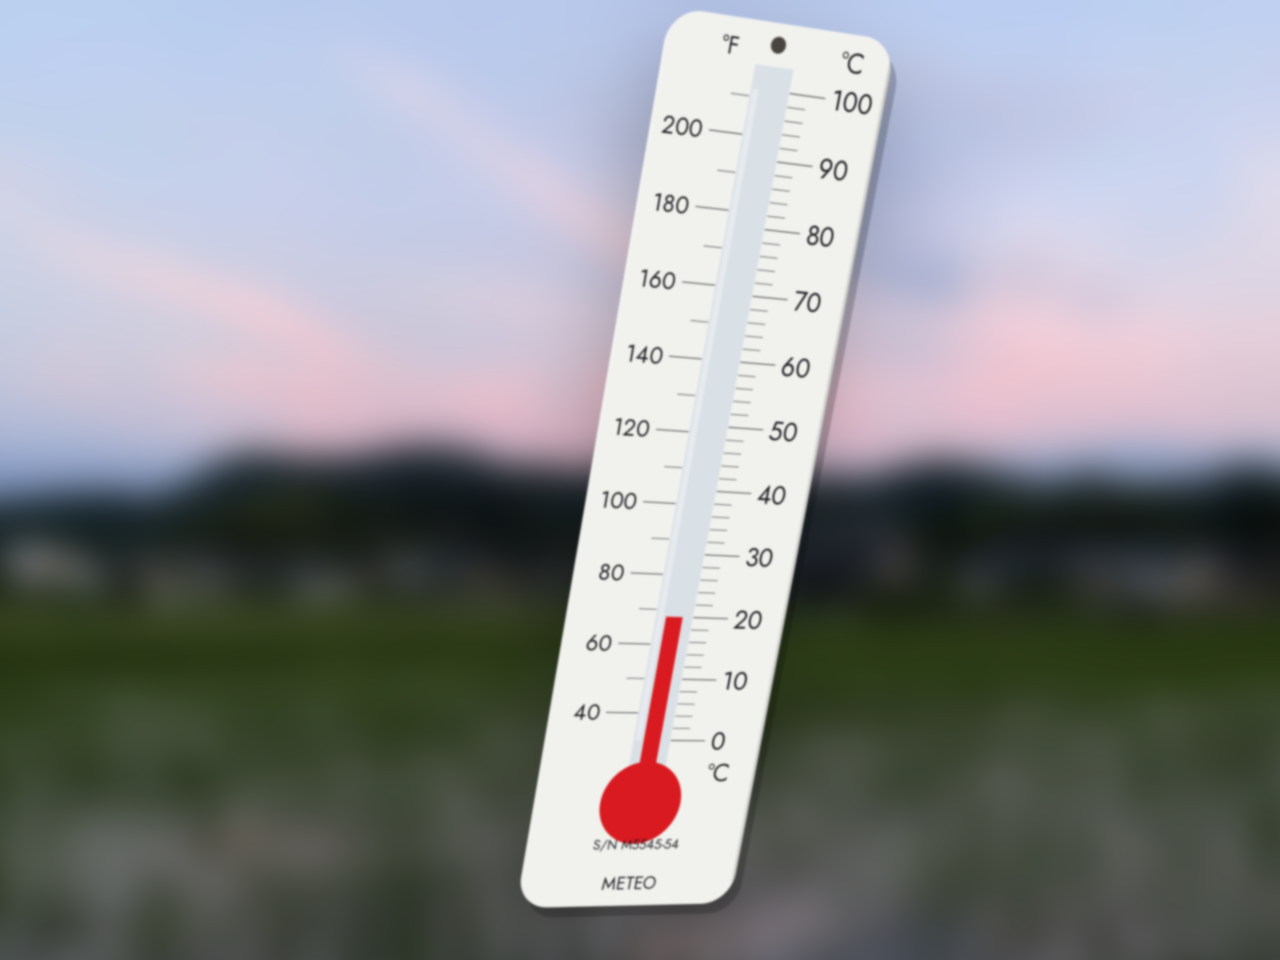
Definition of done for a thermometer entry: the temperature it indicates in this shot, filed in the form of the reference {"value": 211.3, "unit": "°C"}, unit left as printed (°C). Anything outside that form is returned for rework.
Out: {"value": 20, "unit": "°C"}
